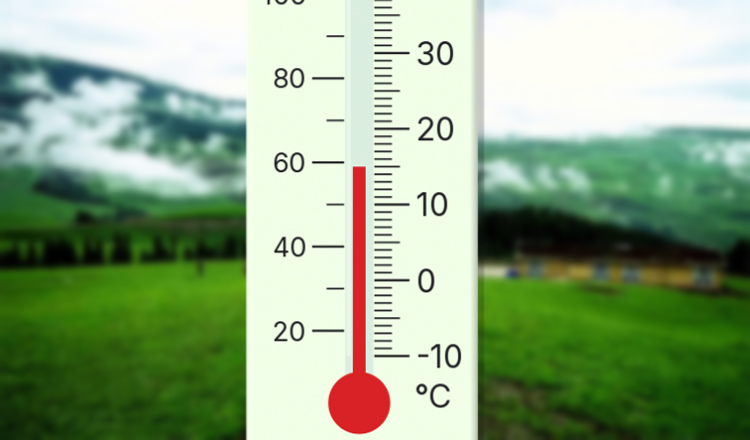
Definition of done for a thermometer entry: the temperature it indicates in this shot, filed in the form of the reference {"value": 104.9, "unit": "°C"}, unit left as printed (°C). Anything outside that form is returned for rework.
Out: {"value": 15, "unit": "°C"}
